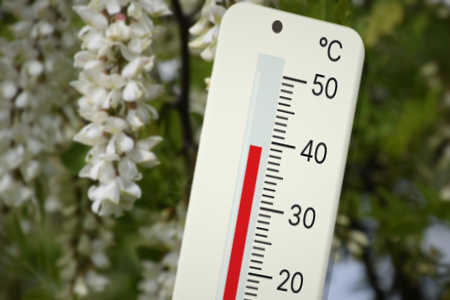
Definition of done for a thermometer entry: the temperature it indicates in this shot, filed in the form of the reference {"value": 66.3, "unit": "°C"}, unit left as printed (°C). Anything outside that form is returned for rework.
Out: {"value": 39, "unit": "°C"}
